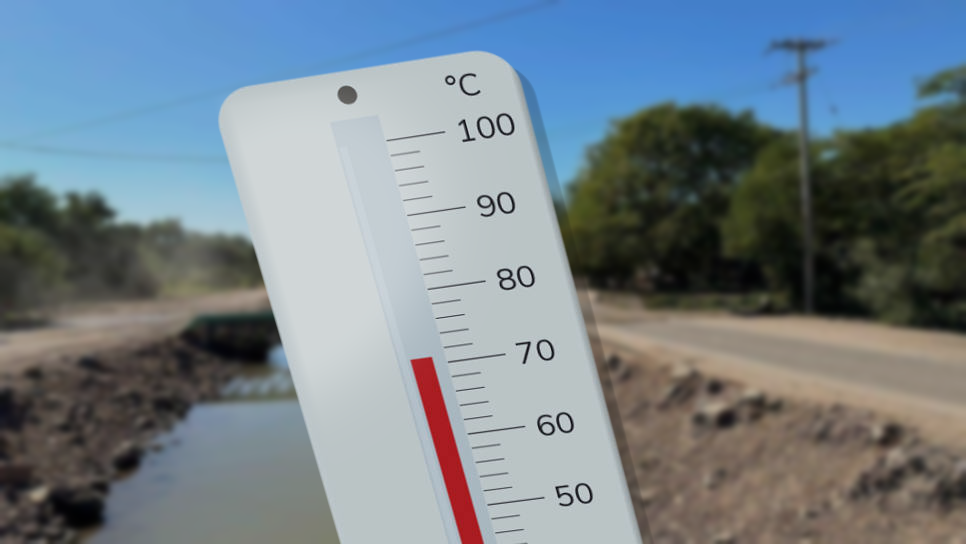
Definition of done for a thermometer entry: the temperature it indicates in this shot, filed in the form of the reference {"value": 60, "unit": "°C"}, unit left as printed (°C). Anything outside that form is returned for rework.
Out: {"value": 71, "unit": "°C"}
